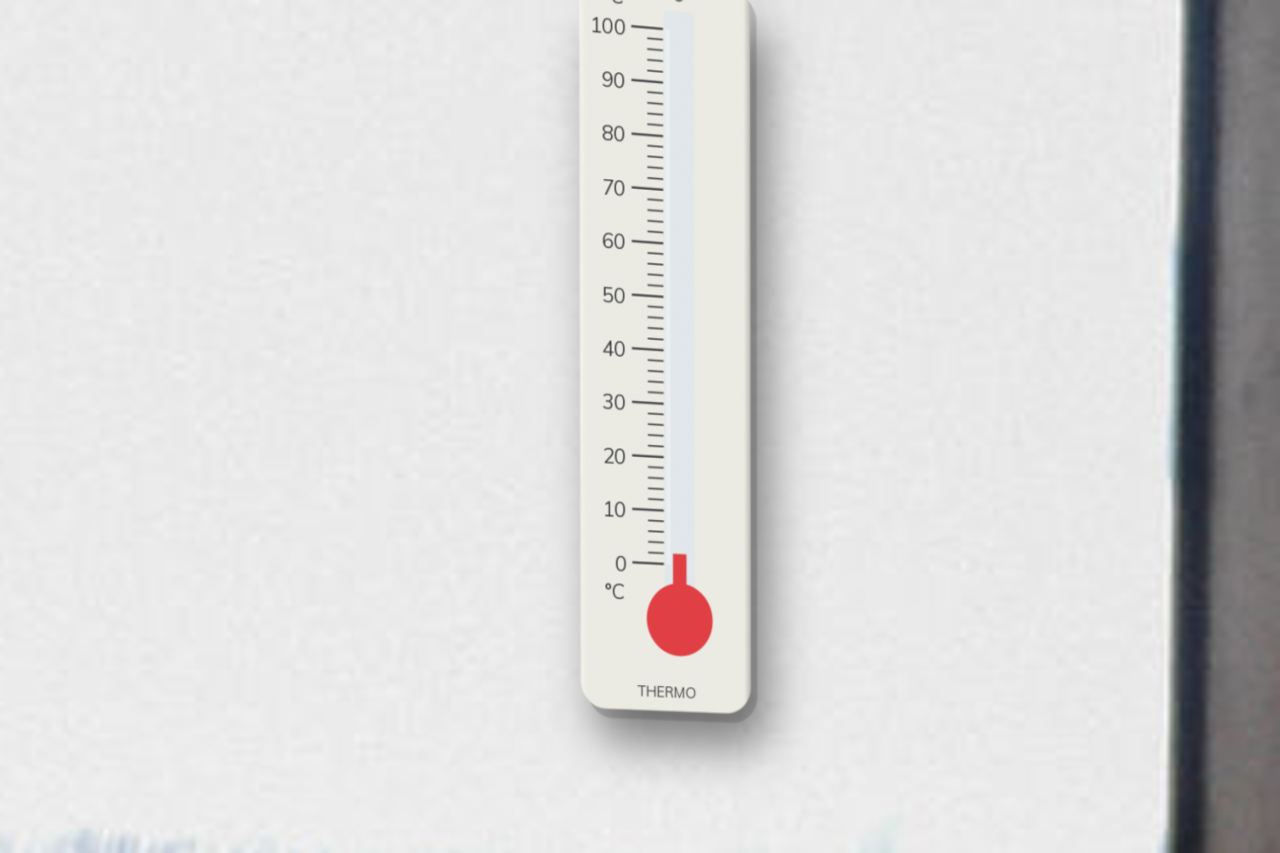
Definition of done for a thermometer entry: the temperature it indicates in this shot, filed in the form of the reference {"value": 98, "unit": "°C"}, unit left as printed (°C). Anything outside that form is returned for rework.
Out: {"value": 2, "unit": "°C"}
